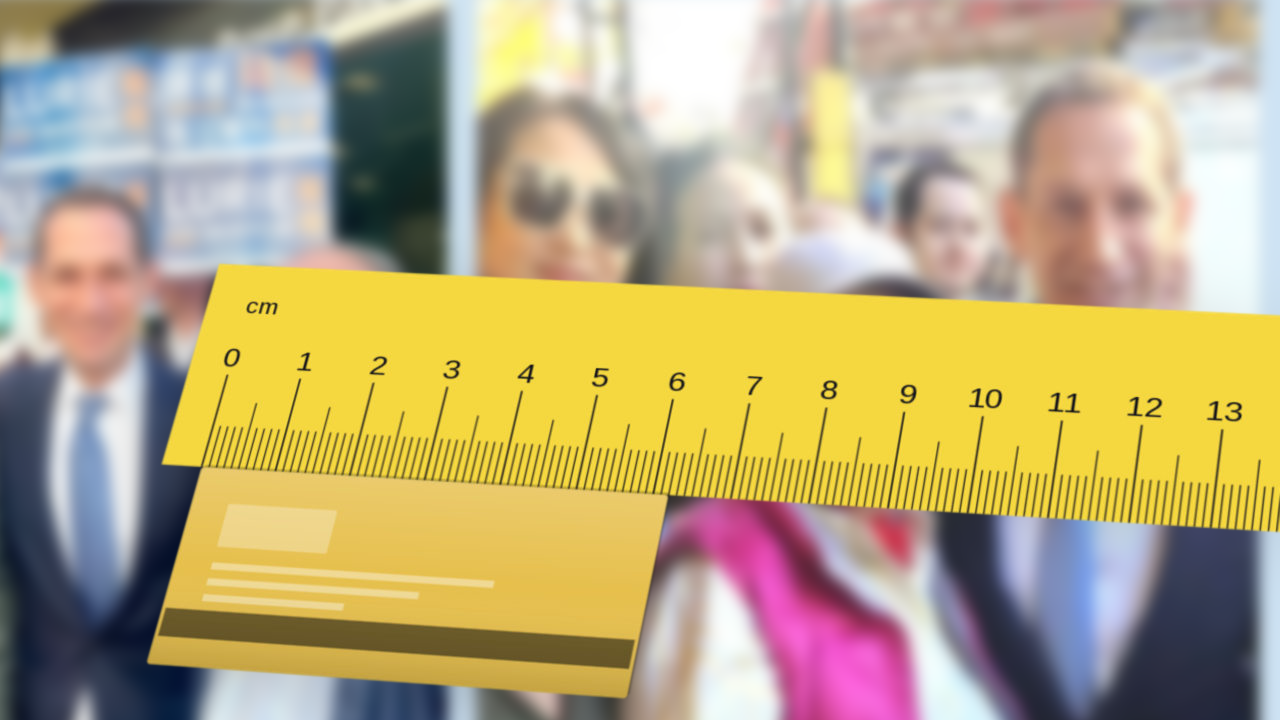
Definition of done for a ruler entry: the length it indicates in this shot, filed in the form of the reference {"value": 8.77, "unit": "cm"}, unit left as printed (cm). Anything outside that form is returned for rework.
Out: {"value": 6.2, "unit": "cm"}
